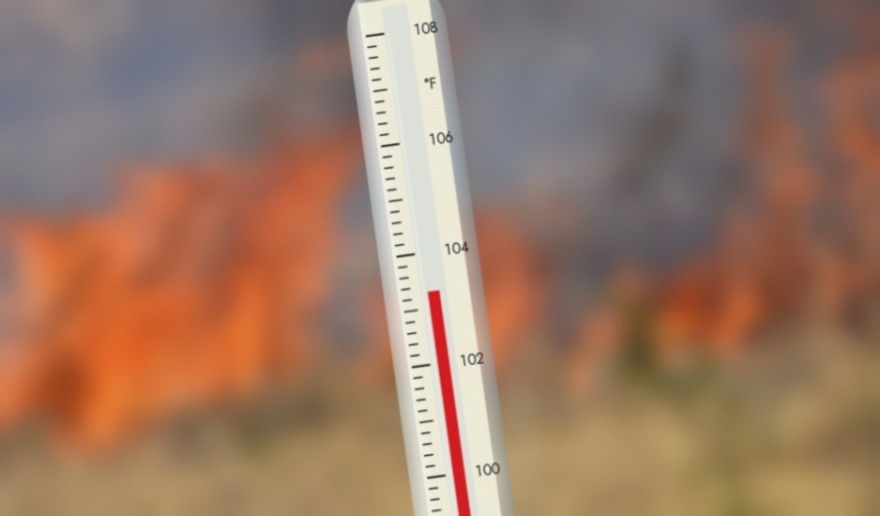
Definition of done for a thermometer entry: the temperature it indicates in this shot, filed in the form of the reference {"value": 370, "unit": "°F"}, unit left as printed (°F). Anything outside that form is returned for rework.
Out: {"value": 103.3, "unit": "°F"}
